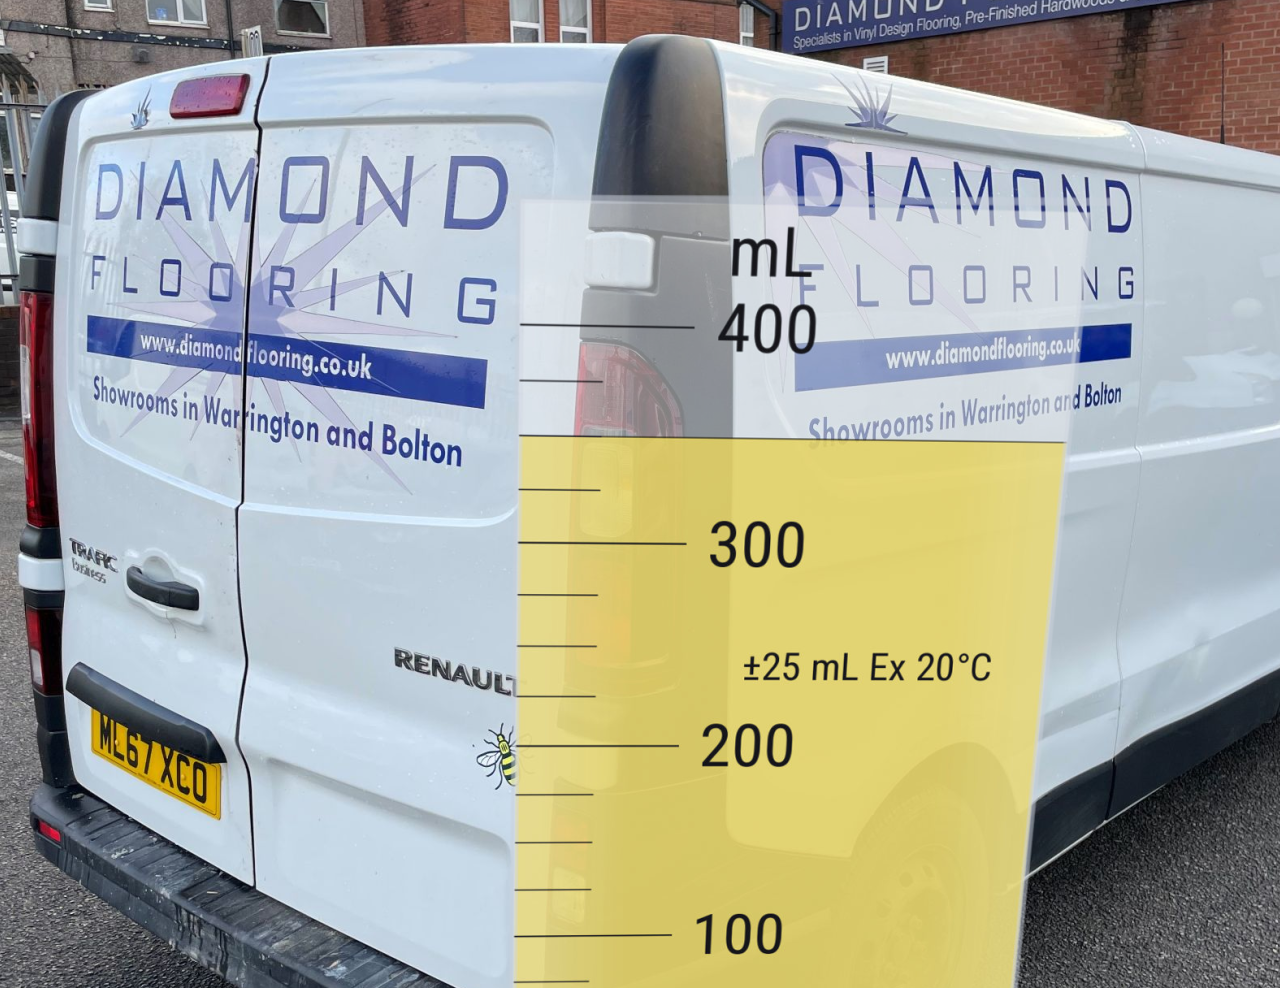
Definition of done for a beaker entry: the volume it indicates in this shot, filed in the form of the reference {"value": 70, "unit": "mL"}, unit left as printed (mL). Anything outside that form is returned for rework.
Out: {"value": 350, "unit": "mL"}
